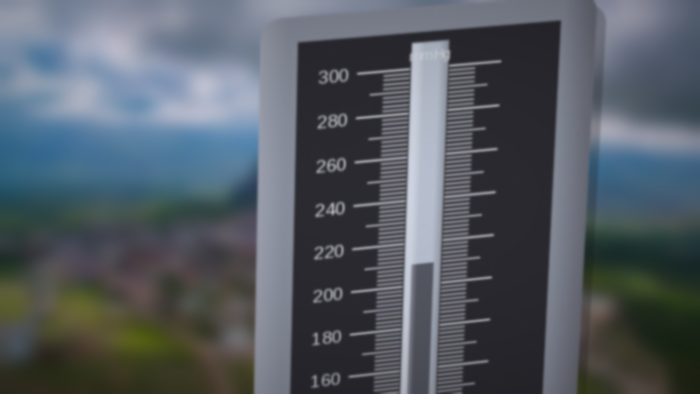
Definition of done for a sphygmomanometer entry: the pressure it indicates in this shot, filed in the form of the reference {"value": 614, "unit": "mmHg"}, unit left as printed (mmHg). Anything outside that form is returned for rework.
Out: {"value": 210, "unit": "mmHg"}
